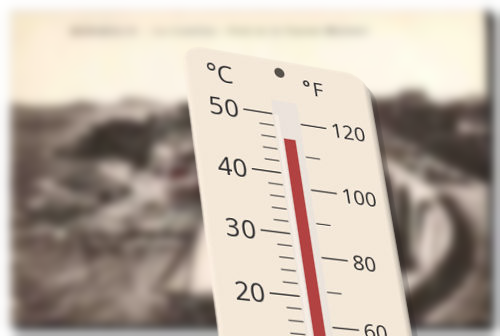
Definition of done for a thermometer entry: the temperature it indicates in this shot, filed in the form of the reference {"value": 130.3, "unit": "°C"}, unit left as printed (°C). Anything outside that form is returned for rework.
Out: {"value": 46, "unit": "°C"}
